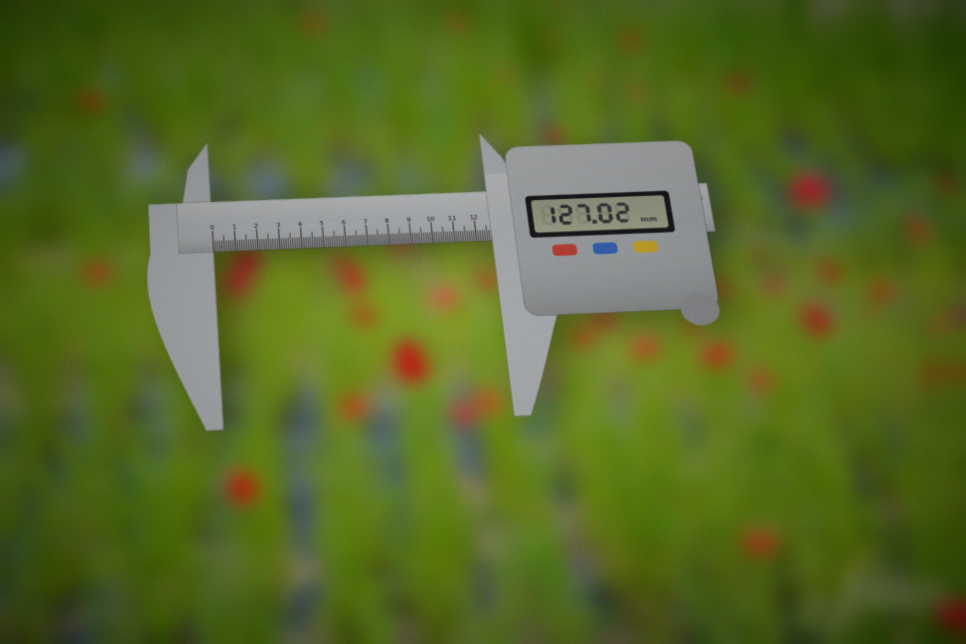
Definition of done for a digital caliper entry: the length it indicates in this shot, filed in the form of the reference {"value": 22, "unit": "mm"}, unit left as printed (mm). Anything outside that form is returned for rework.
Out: {"value": 127.02, "unit": "mm"}
